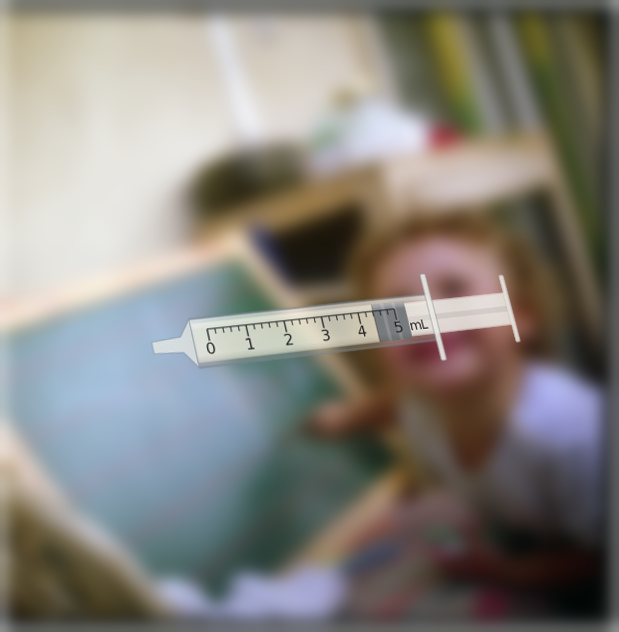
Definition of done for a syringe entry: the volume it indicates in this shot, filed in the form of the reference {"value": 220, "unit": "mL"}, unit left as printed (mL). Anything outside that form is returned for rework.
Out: {"value": 4.4, "unit": "mL"}
